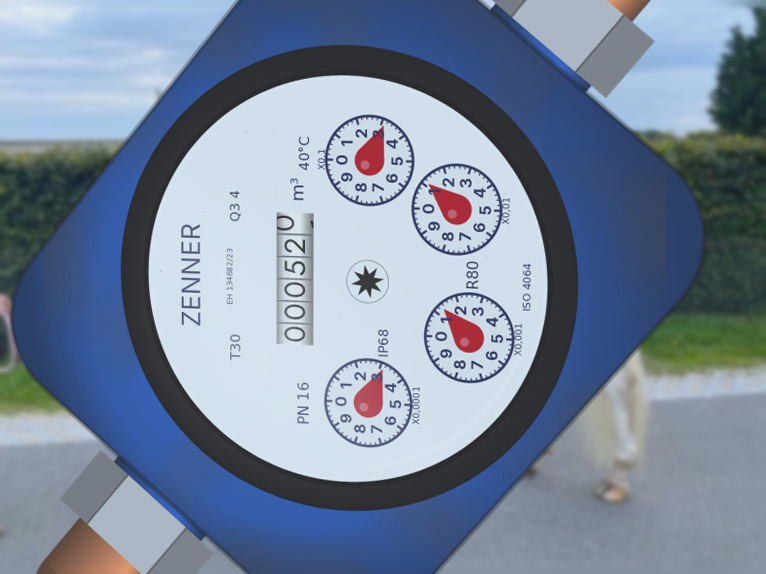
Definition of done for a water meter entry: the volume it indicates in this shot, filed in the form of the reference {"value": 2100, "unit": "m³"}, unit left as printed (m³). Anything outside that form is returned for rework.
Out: {"value": 520.3113, "unit": "m³"}
